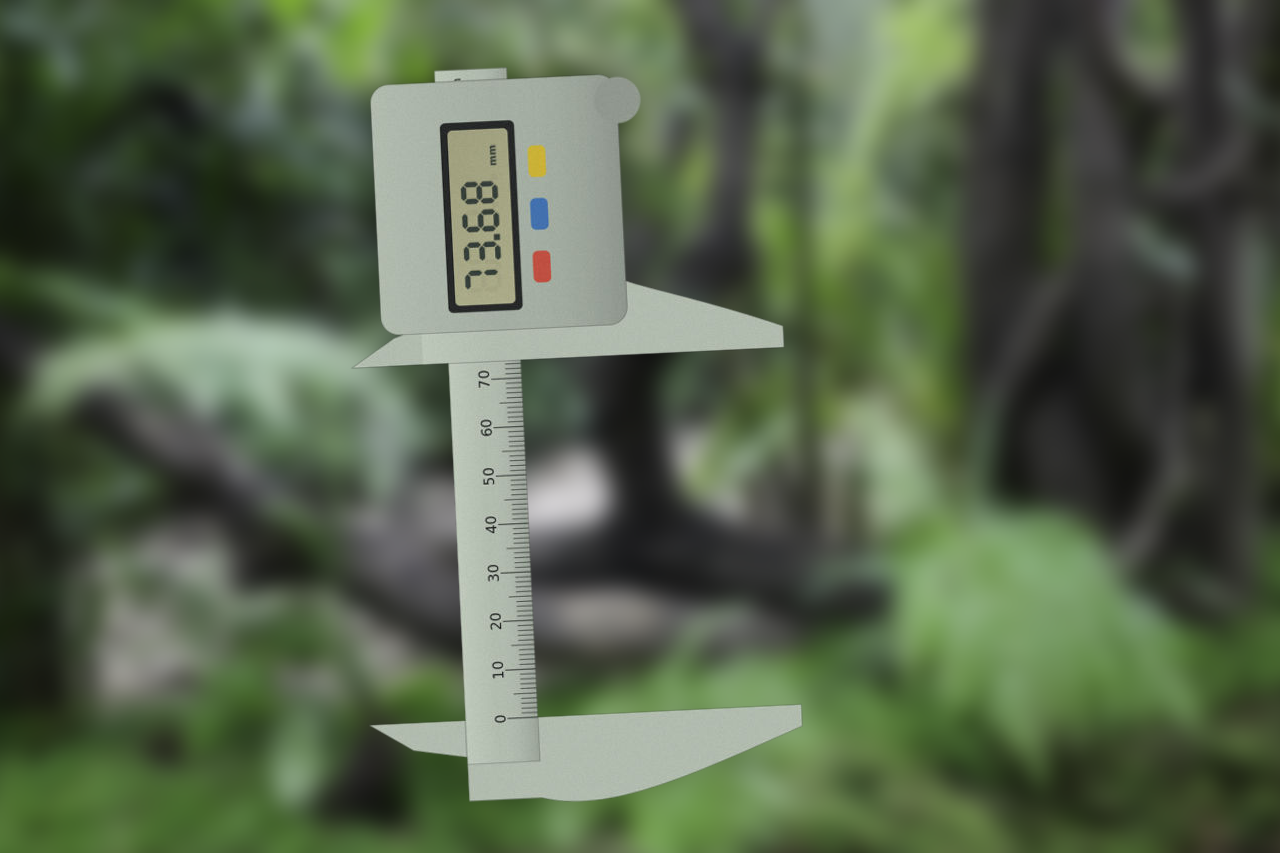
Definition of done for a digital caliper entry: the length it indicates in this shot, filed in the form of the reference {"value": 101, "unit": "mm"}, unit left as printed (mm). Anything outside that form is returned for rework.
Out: {"value": 73.68, "unit": "mm"}
